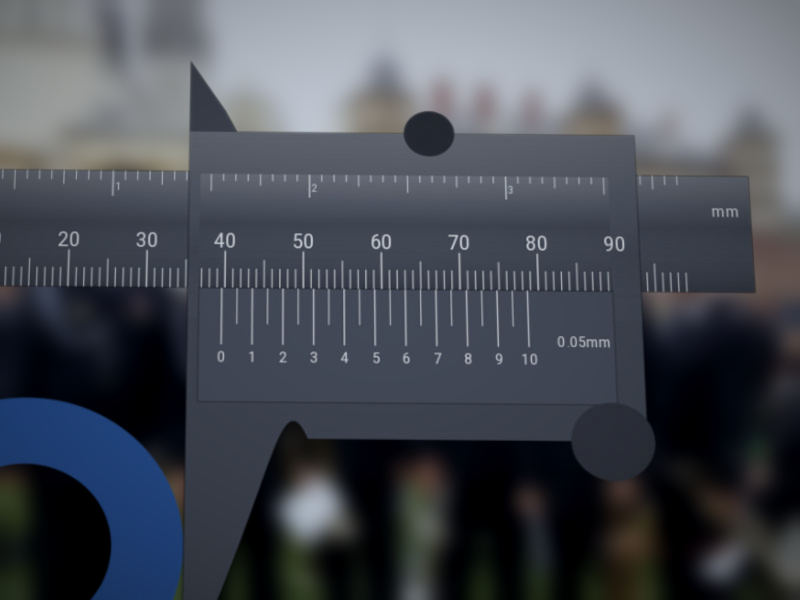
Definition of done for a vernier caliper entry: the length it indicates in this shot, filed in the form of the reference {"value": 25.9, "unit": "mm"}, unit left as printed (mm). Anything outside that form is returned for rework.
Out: {"value": 39.6, "unit": "mm"}
